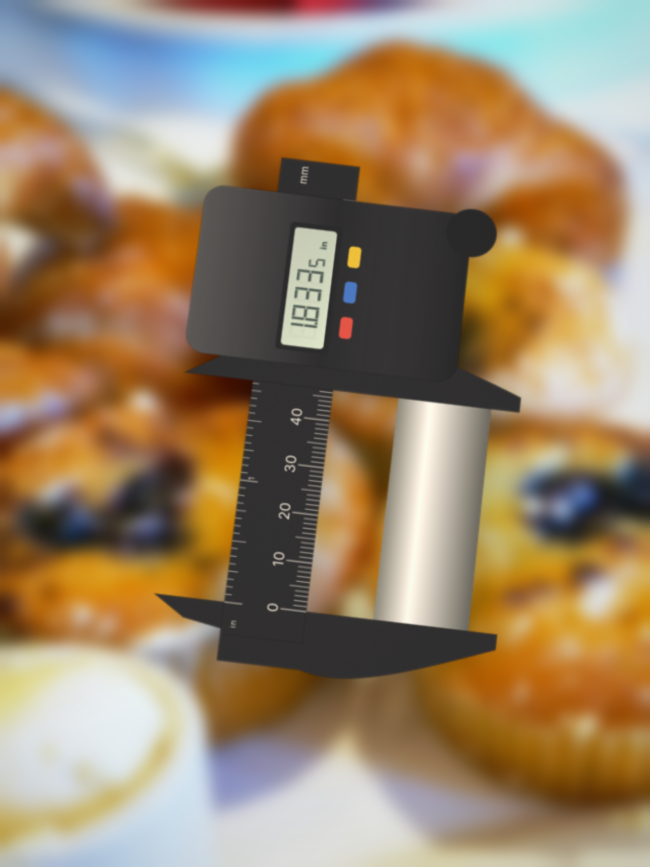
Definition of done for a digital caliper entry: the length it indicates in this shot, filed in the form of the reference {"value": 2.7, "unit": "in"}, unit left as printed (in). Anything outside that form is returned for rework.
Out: {"value": 1.8335, "unit": "in"}
